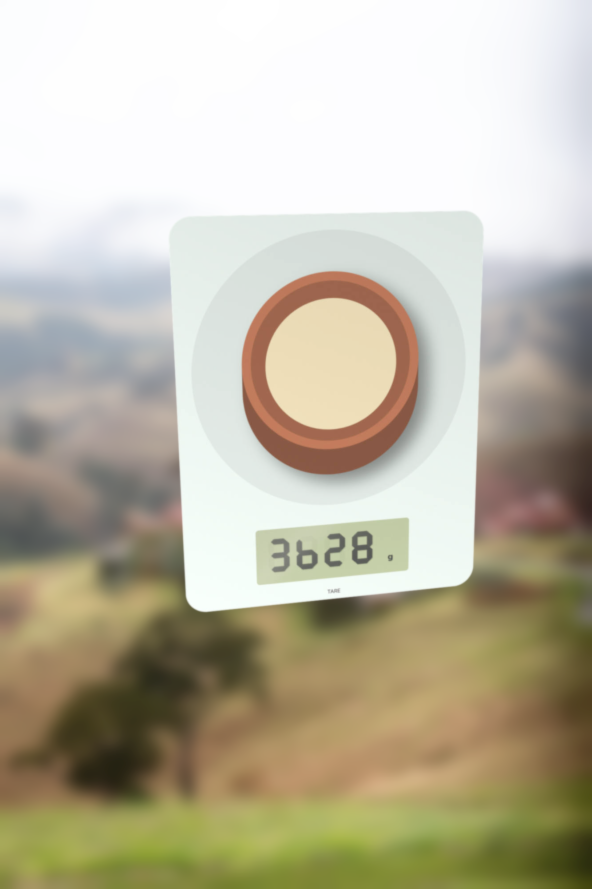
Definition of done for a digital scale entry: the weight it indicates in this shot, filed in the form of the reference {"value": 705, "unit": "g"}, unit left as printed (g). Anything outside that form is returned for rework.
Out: {"value": 3628, "unit": "g"}
